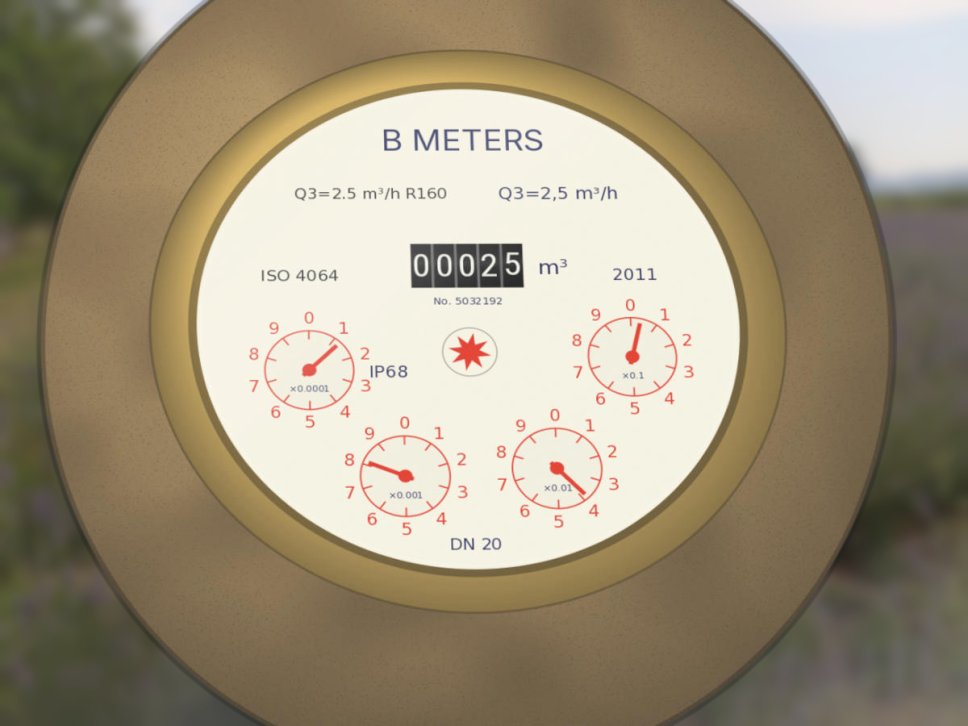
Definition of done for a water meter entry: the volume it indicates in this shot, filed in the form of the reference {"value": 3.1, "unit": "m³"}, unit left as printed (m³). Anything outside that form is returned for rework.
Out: {"value": 25.0381, "unit": "m³"}
